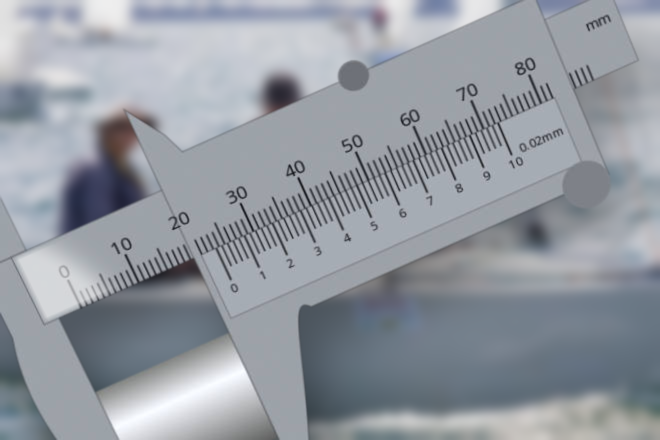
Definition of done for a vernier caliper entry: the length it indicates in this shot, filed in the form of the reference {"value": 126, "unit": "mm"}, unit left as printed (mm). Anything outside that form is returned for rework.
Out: {"value": 23.5, "unit": "mm"}
